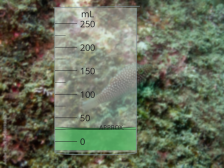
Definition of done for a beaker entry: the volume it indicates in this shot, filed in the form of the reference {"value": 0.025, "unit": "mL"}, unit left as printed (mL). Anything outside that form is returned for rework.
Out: {"value": 25, "unit": "mL"}
